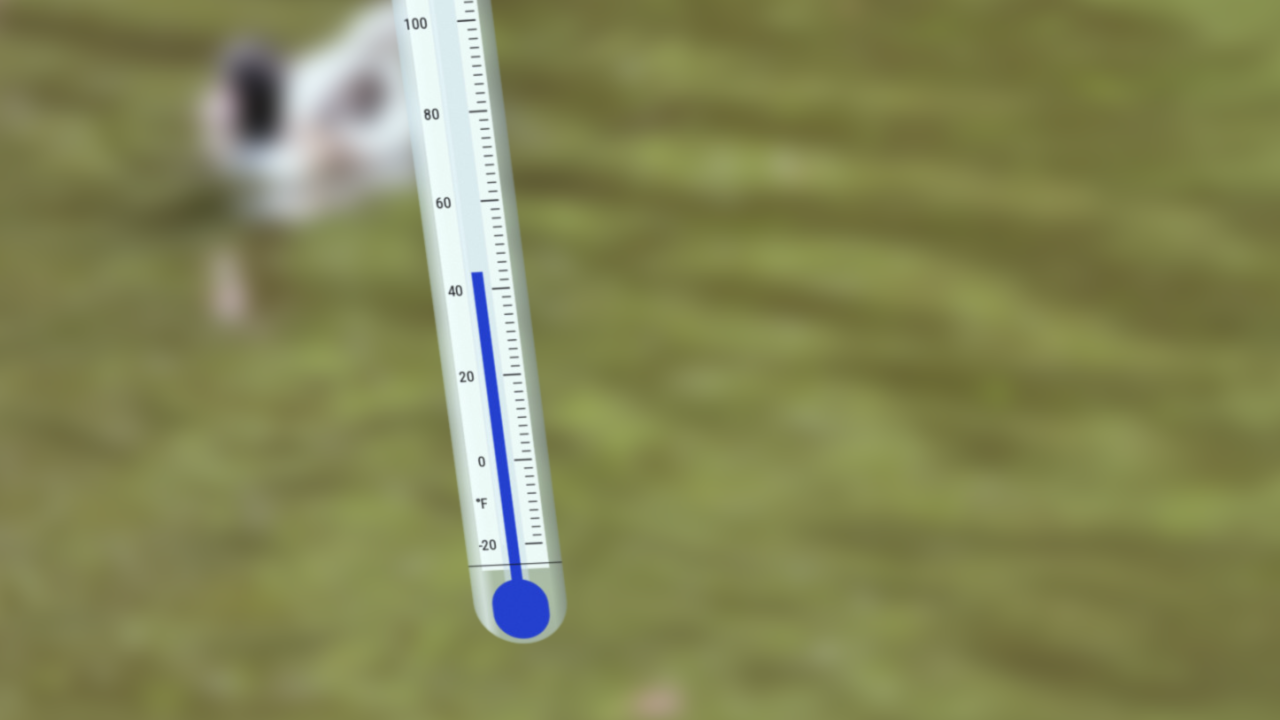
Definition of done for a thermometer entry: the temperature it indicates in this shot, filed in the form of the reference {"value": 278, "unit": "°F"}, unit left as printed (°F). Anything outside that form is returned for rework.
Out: {"value": 44, "unit": "°F"}
